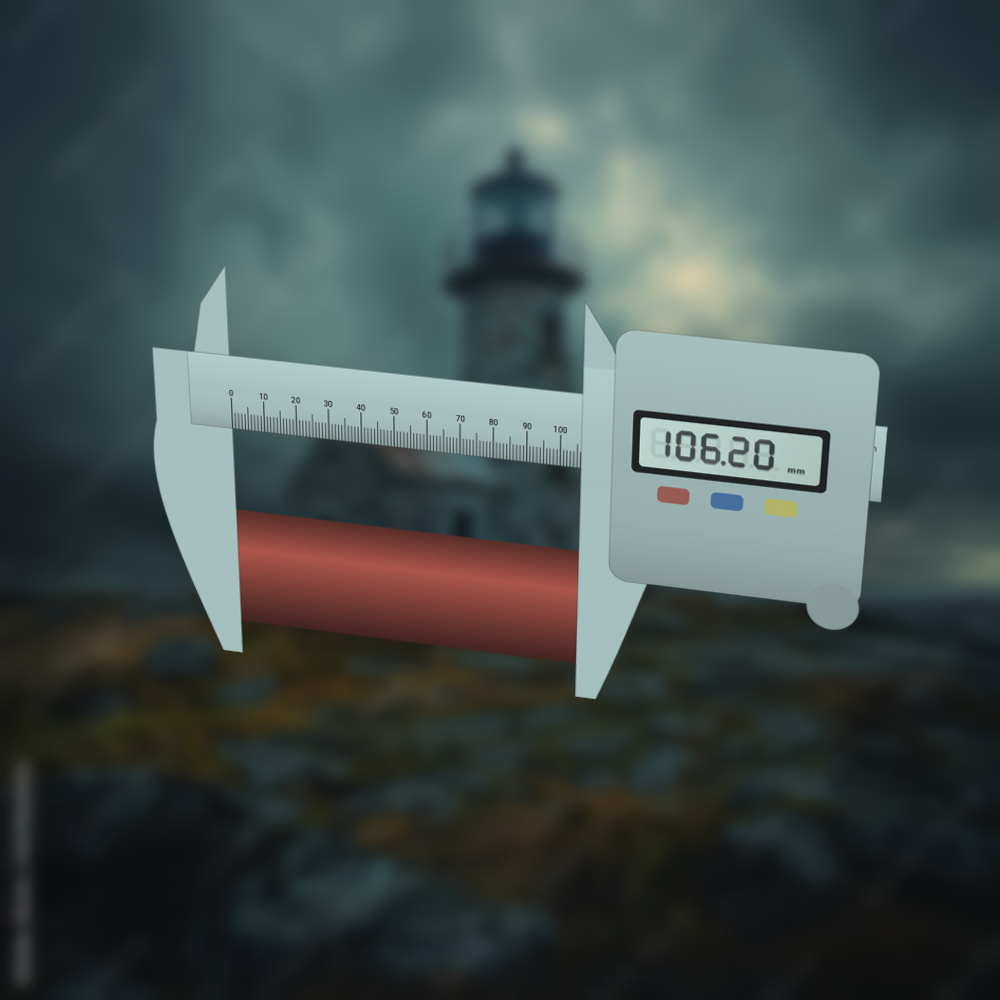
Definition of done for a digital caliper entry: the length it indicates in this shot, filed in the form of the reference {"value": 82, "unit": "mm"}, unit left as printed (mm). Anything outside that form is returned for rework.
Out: {"value": 106.20, "unit": "mm"}
